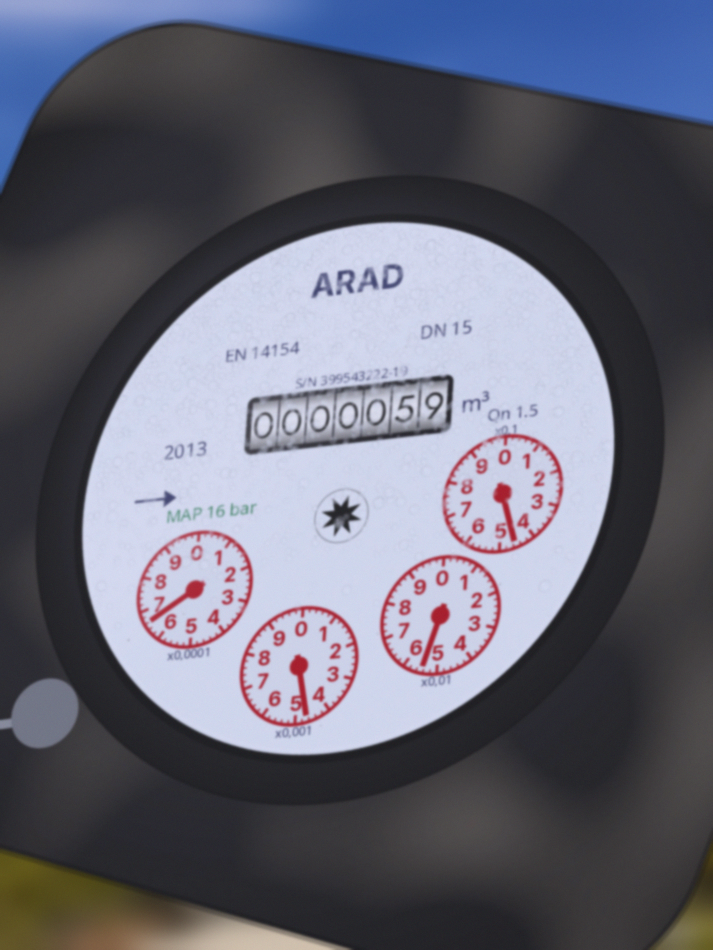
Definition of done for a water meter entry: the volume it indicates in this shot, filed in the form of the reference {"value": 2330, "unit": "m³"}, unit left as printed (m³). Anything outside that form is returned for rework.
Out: {"value": 59.4546, "unit": "m³"}
